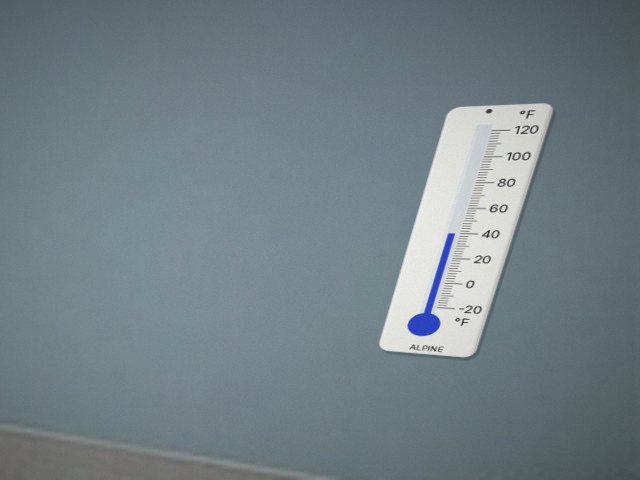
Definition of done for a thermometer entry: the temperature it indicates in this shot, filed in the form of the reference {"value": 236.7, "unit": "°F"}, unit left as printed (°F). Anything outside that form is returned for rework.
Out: {"value": 40, "unit": "°F"}
